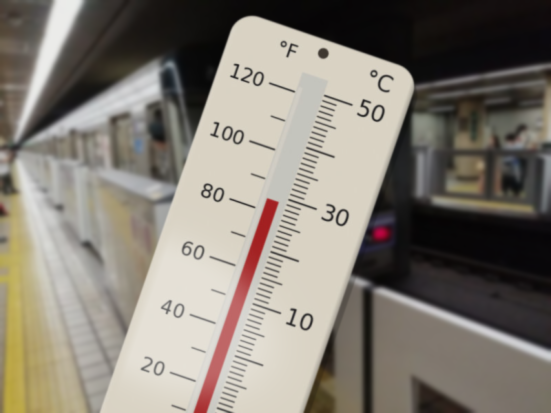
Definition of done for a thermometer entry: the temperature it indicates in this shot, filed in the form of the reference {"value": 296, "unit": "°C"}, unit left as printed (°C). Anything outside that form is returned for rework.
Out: {"value": 29, "unit": "°C"}
